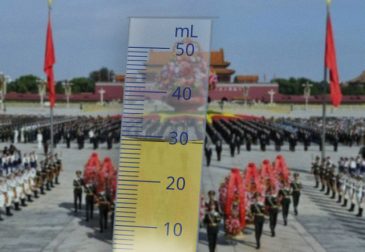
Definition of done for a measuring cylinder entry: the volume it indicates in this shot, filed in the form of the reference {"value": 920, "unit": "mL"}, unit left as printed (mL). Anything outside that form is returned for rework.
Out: {"value": 29, "unit": "mL"}
